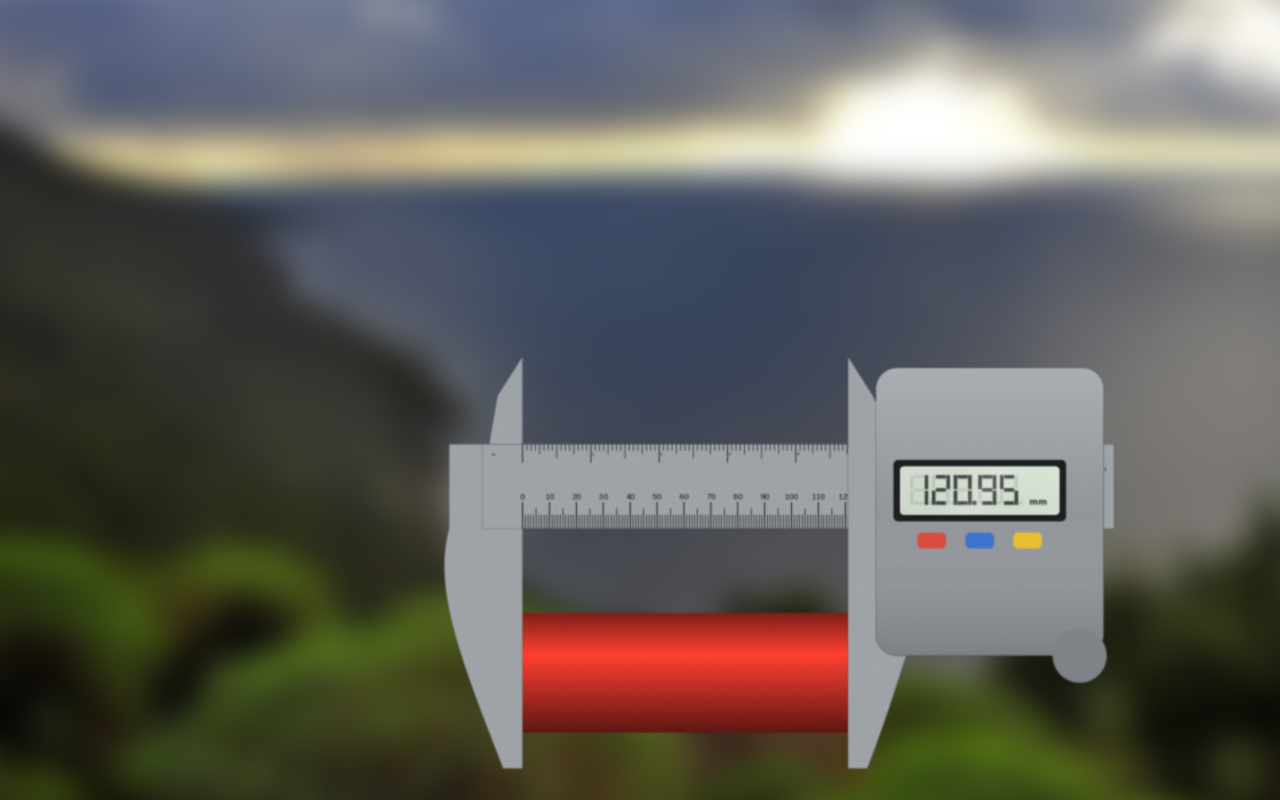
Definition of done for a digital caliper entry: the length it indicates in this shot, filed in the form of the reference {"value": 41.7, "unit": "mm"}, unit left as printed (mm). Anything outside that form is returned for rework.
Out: {"value": 120.95, "unit": "mm"}
